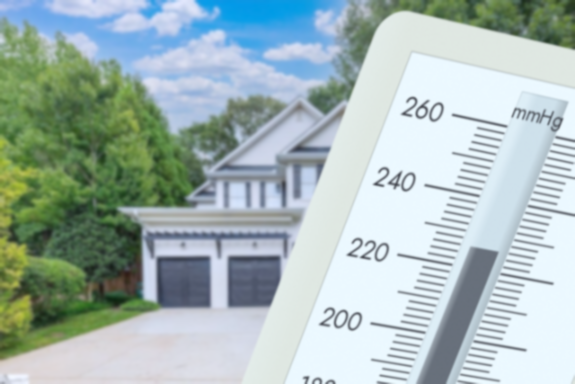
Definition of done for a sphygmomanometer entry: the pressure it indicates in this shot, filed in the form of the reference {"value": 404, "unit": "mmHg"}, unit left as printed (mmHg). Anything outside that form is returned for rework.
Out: {"value": 226, "unit": "mmHg"}
